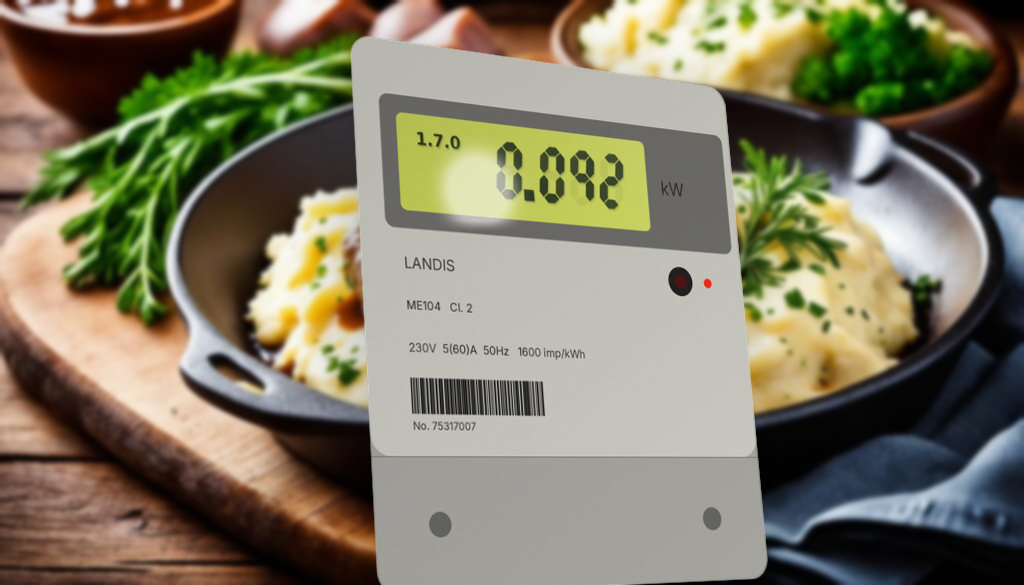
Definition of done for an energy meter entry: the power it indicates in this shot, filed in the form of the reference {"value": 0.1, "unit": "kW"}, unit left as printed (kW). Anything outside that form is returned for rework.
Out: {"value": 0.092, "unit": "kW"}
